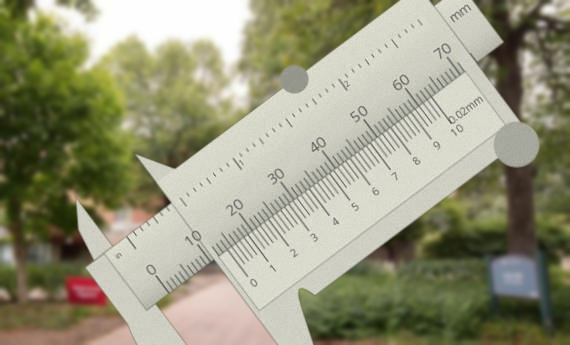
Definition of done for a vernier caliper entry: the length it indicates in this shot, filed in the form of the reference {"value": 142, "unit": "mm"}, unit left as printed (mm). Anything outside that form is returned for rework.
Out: {"value": 14.0, "unit": "mm"}
